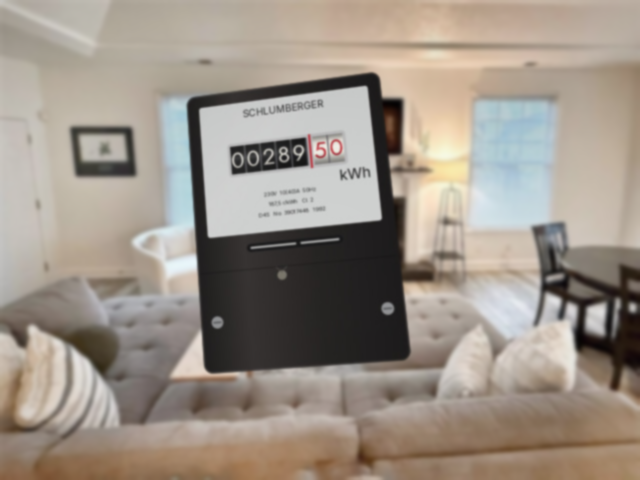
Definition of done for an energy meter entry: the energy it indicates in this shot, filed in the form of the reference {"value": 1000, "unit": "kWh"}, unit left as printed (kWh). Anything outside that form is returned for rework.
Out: {"value": 289.50, "unit": "kWh"}
